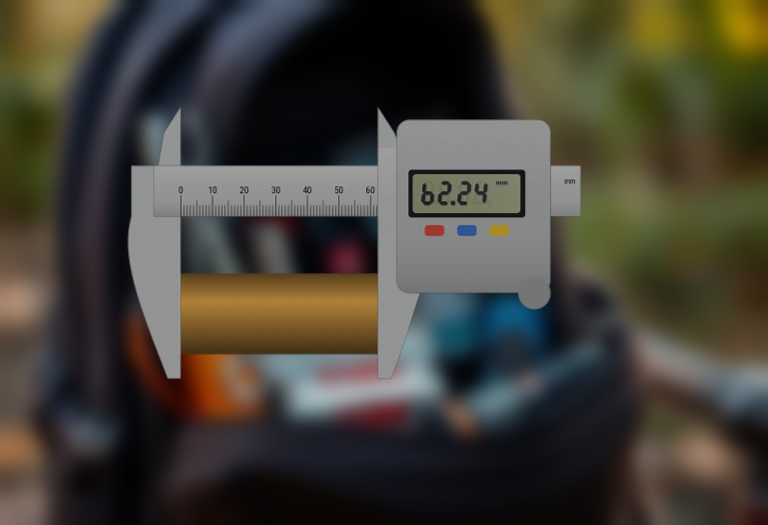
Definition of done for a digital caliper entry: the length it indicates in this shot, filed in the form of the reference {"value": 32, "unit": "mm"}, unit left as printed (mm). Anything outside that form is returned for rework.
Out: {"value": 62.24, "unit": "mm"}
